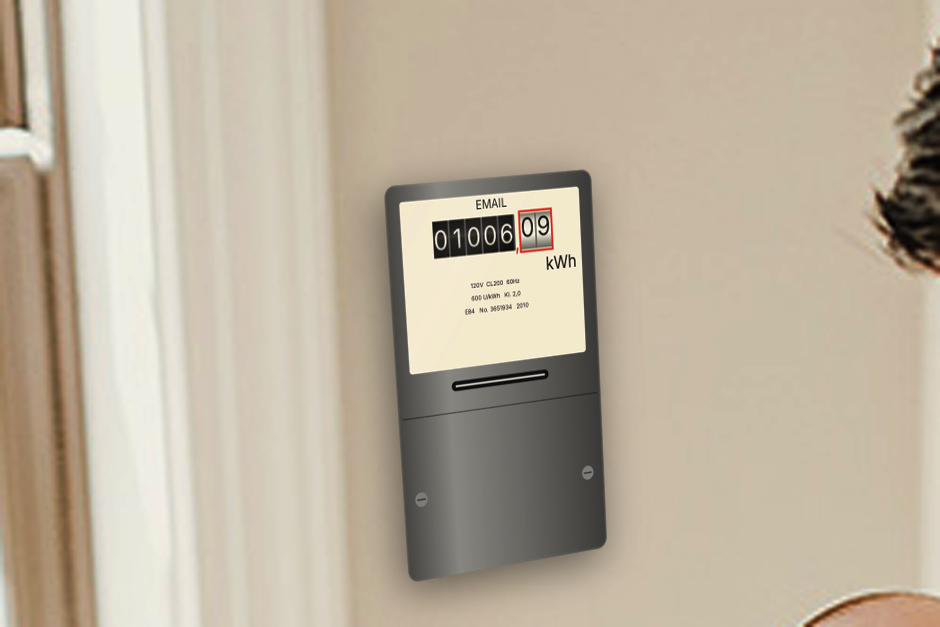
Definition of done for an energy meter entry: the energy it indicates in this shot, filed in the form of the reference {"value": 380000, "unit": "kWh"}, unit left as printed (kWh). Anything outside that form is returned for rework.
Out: {"value": 1006.09, "unit": "kWh"}
